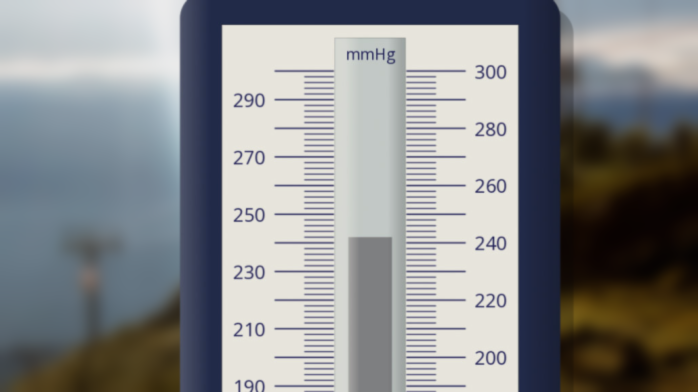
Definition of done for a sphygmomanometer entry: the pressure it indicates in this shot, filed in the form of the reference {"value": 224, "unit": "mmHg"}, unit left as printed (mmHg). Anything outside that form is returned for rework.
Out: {"value": 242, "unit": "mmHg"}
